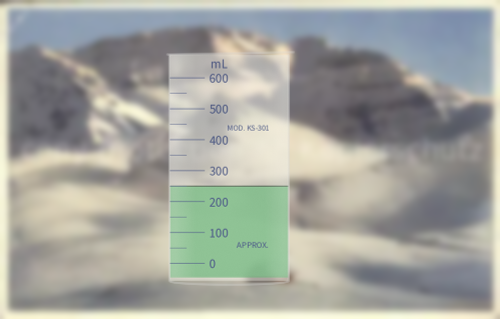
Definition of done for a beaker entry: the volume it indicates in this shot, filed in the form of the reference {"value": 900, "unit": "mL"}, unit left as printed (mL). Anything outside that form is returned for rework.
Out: {"value": 250, "unit": "mL"}
